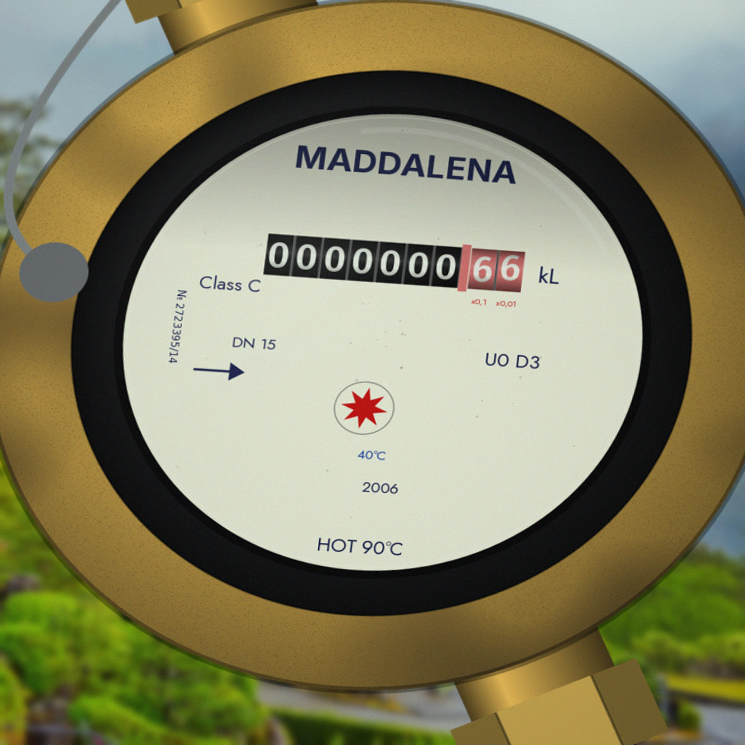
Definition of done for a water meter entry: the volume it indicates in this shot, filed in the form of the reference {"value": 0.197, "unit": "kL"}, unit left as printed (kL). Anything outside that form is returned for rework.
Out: {"value": 0.66, "unit": "kL"}
